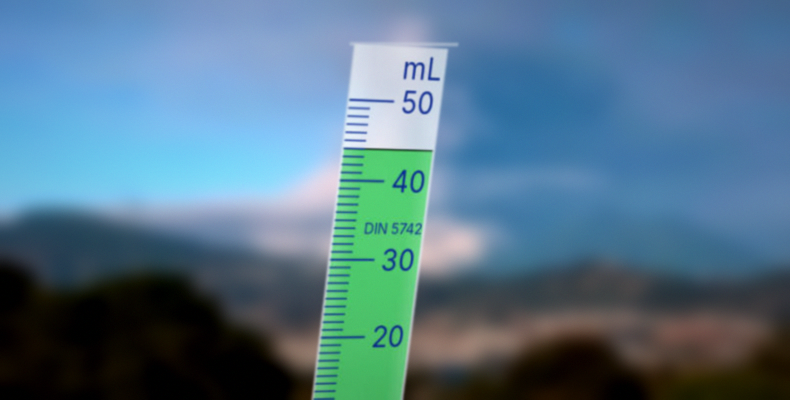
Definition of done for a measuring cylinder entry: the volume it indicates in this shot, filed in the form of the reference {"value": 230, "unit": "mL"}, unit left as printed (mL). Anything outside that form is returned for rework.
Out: {"value": 44, "unit": "mL"}
